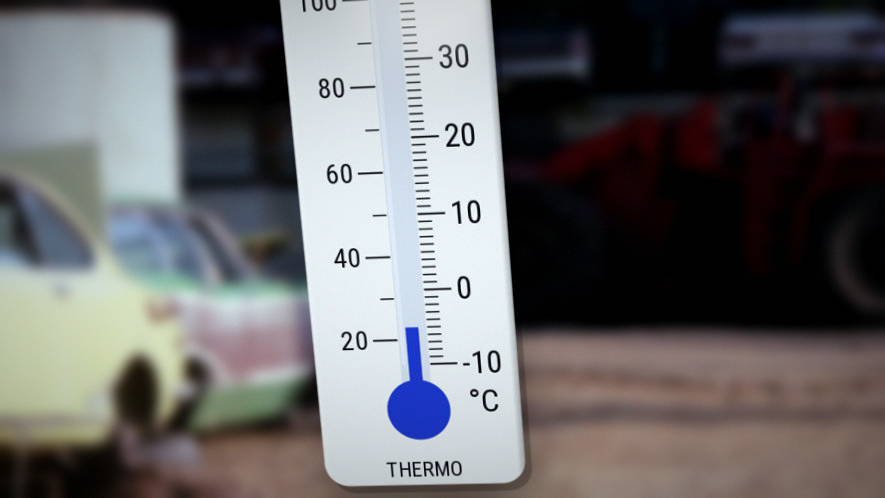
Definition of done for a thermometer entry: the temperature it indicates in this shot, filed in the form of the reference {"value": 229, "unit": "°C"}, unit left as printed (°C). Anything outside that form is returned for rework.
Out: {"value": -5, "unit": "°C"}
